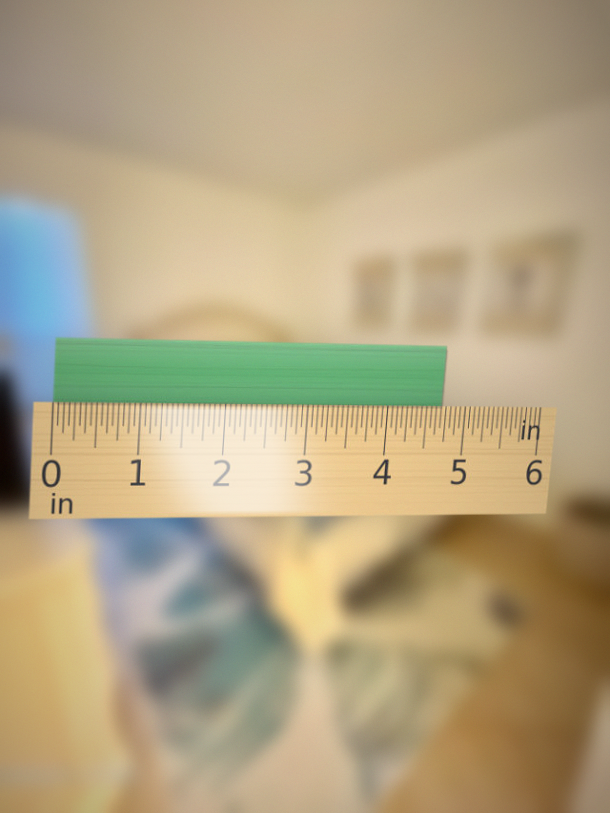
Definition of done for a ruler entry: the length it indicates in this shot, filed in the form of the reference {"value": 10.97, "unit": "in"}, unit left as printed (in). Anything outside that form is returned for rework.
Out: {"value": 4.6875, "unit": "in"}
